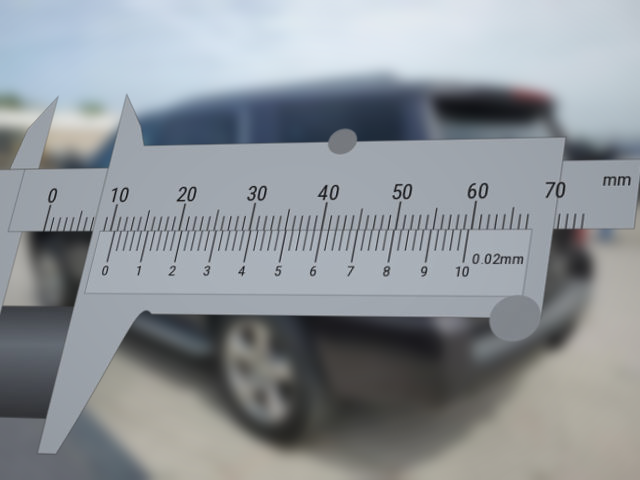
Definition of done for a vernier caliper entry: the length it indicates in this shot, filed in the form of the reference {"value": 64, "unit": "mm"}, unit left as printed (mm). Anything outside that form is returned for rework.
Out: {"value": 10.6, "unit": "mm"}
